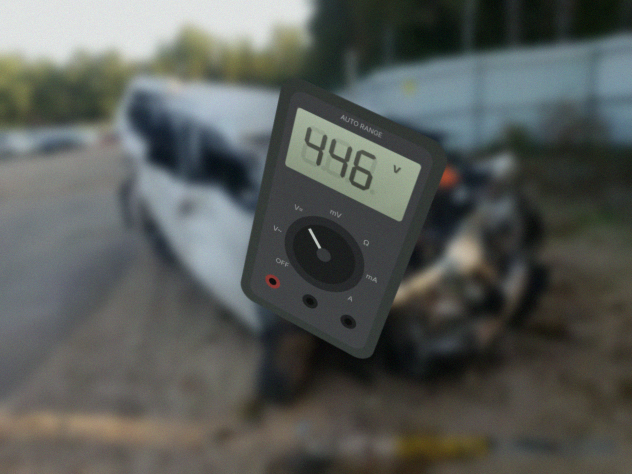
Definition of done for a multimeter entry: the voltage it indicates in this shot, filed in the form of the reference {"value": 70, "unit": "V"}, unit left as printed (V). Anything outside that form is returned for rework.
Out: {"value": 446, "unit": "V"}
